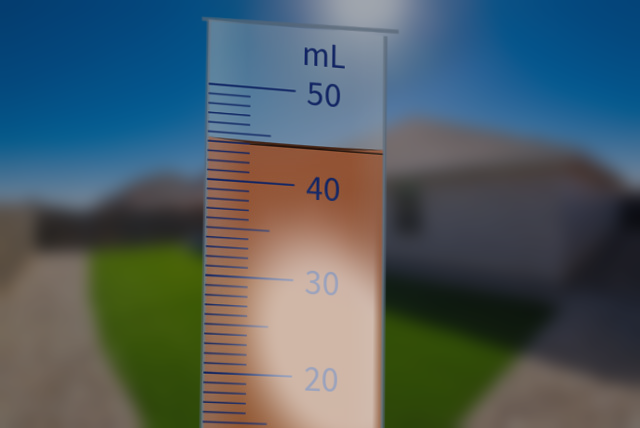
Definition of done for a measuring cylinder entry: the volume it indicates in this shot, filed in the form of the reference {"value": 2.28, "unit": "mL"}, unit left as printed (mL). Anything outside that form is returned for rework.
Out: {"value": 44, "unit": "mL"}
